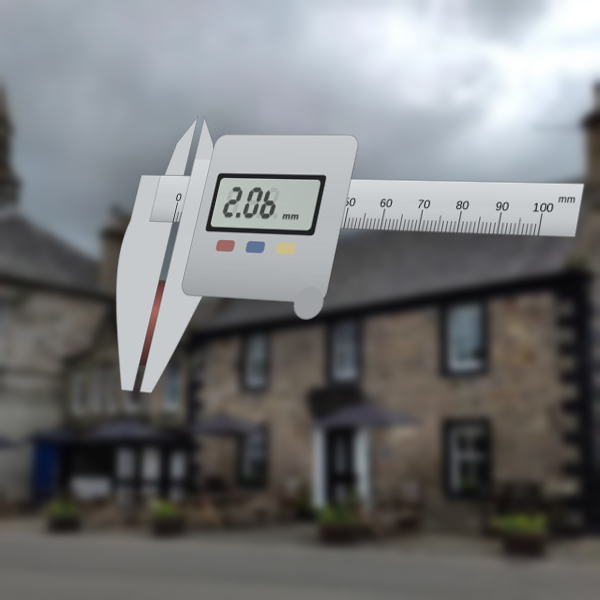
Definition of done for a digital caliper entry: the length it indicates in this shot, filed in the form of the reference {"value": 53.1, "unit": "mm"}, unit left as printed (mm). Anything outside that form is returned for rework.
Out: {"value": 2.06, "unit": "mm"}
